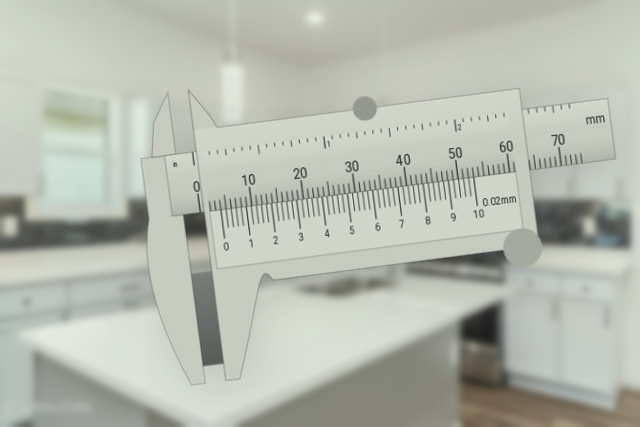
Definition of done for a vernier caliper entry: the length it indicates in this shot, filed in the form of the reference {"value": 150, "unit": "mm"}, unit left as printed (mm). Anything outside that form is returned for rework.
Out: {"value": 4.0, "unit": "mm"}
